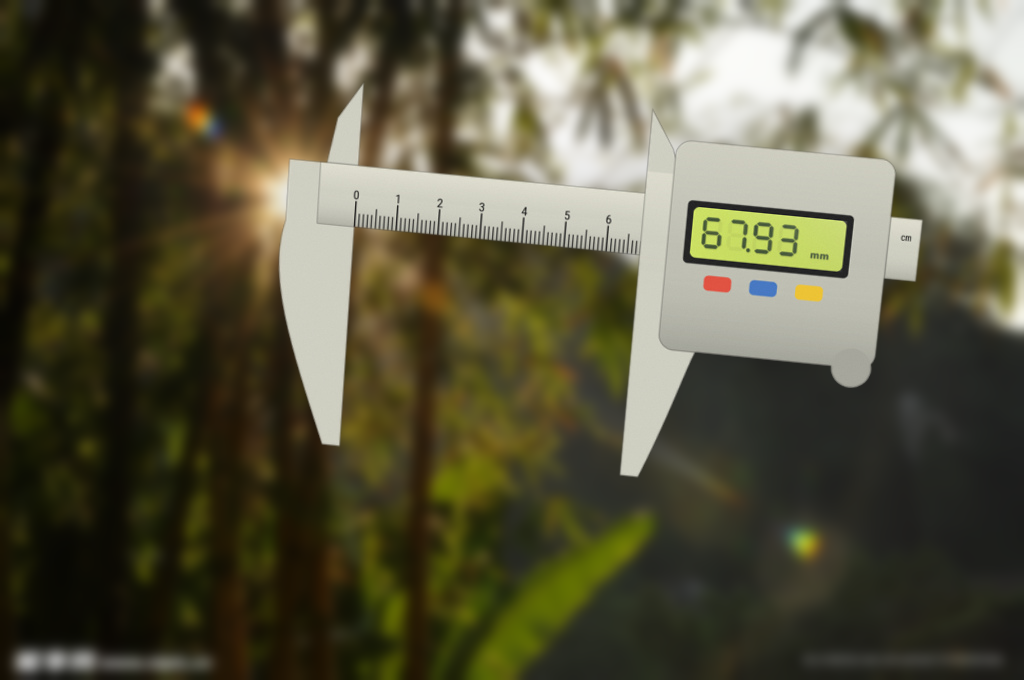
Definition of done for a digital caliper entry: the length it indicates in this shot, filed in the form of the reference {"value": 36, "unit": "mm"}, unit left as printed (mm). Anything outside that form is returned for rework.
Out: {"value": 67.93, "unit": "mm"}
